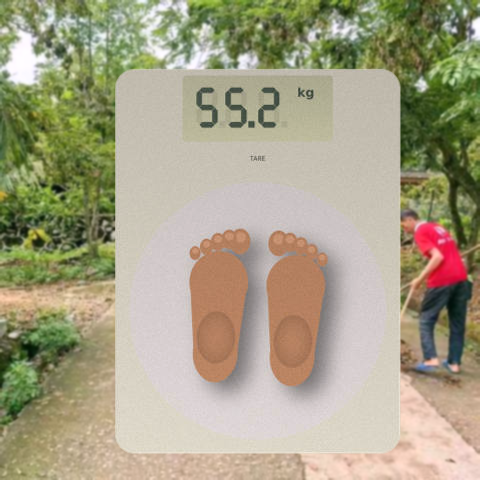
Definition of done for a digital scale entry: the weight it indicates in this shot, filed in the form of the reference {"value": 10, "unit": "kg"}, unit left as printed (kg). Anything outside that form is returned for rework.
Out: {"value": 55.2, "unit": "kg"}
